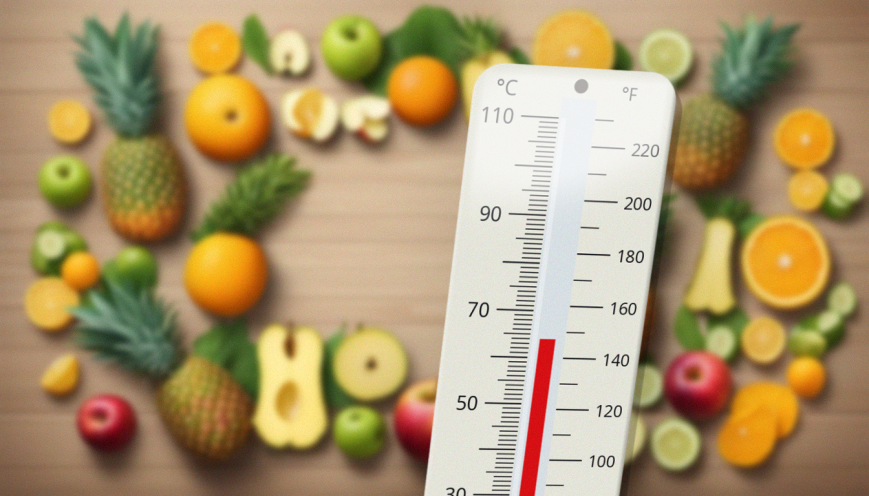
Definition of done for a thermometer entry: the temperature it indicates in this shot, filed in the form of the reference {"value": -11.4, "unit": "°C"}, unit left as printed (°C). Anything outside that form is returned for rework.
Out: {"value": 64, "unit": "°C"}
